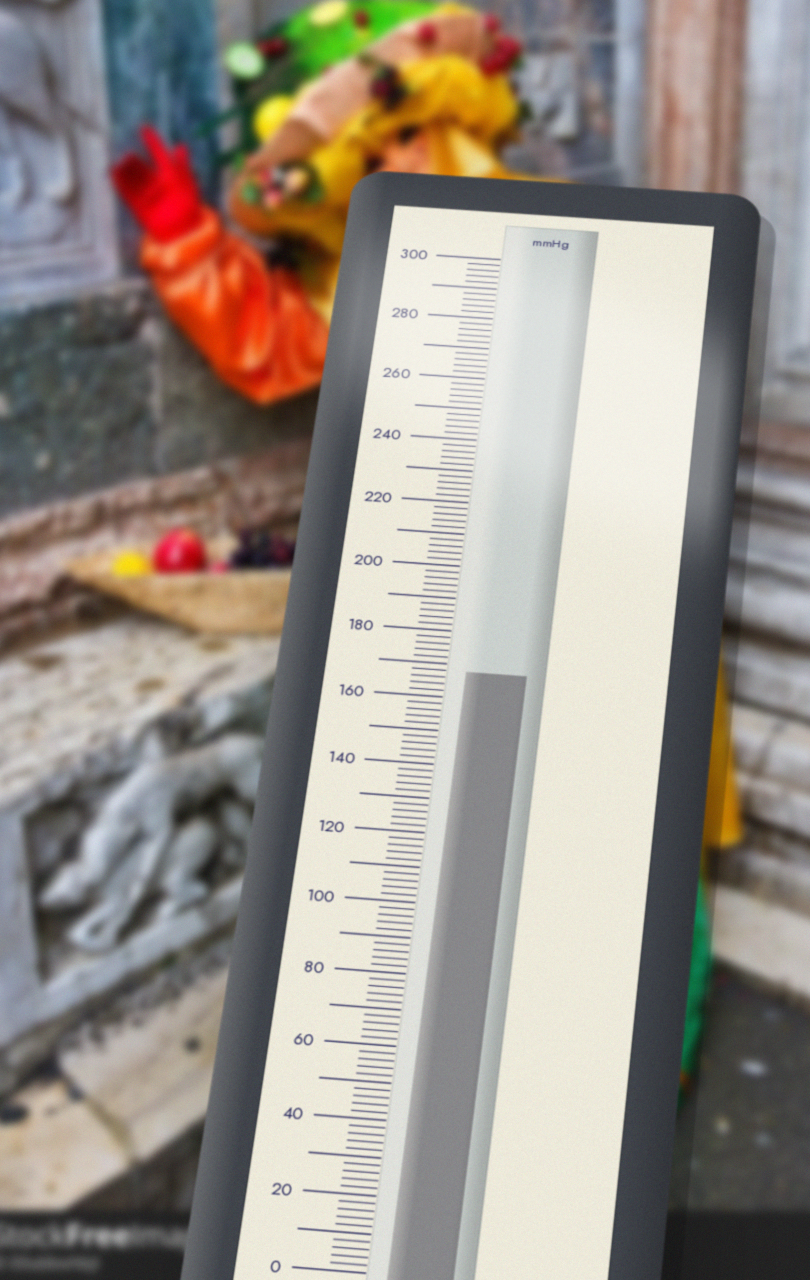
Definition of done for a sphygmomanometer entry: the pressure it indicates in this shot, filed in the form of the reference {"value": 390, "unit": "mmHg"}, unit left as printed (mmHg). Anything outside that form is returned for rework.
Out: {"value": 168, "unit": "mmHg"}
